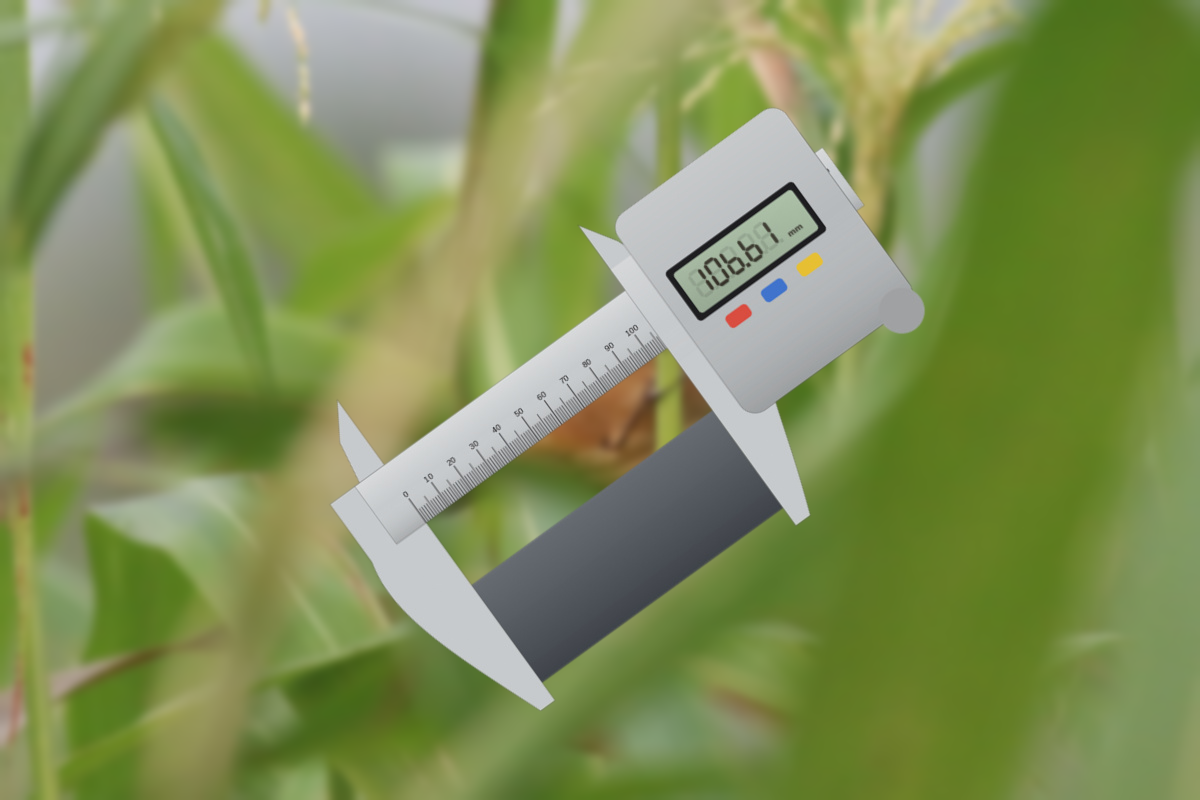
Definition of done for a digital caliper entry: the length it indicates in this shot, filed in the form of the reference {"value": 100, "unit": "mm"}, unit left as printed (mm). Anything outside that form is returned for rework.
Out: {"value": 106.61, "unit": "mm"}
